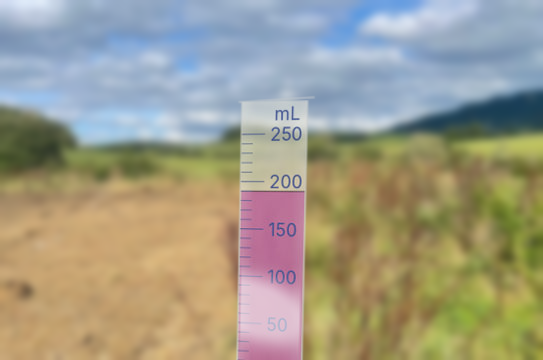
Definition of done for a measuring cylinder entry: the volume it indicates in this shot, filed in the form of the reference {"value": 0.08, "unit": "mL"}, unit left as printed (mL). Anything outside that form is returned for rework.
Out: {"value": 190, "unit": "mL"}
